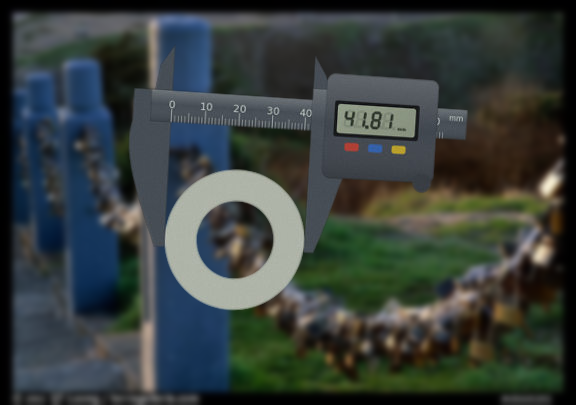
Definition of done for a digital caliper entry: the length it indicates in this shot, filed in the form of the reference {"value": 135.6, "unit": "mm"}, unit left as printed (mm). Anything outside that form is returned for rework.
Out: {"value": 41.81, "unit": "mm"}
